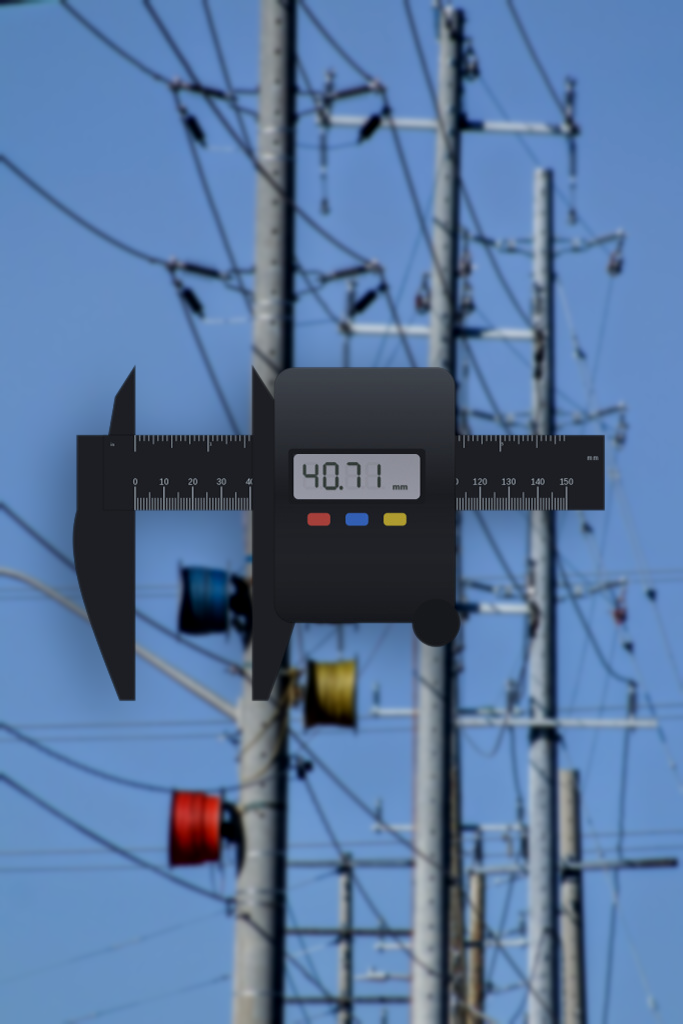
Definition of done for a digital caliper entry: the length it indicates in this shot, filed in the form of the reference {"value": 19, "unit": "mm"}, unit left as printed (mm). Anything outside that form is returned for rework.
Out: {"value": 40.71, "unit": "mm"}
